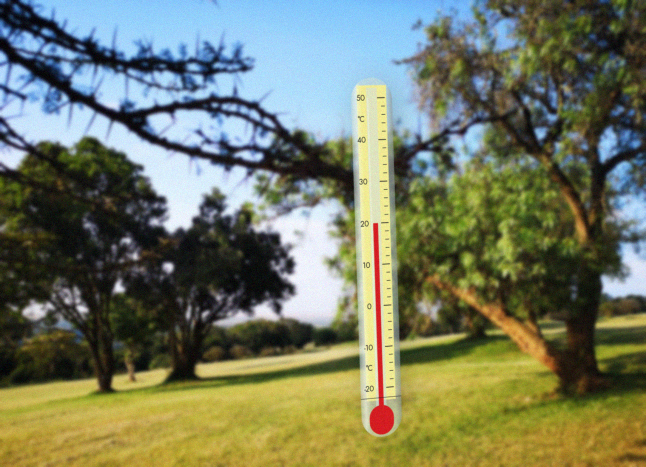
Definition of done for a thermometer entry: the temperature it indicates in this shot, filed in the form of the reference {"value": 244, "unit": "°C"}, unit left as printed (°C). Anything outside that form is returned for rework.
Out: {"value": 20, "unit": "°C"}
